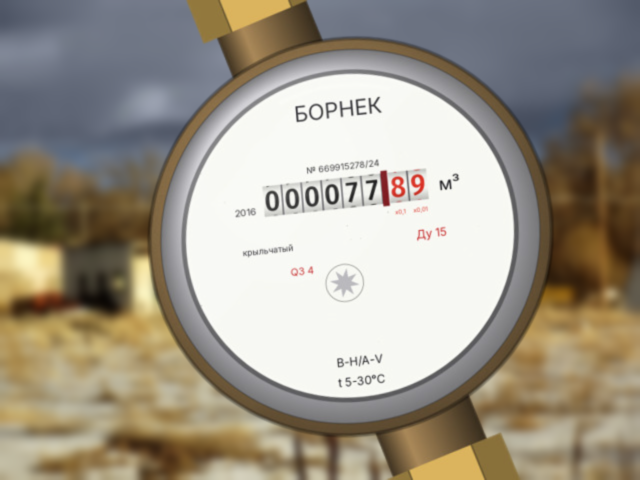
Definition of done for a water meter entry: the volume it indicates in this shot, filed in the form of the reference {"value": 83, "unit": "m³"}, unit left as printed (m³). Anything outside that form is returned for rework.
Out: {"value": 77.89, "unit": "m³"}
